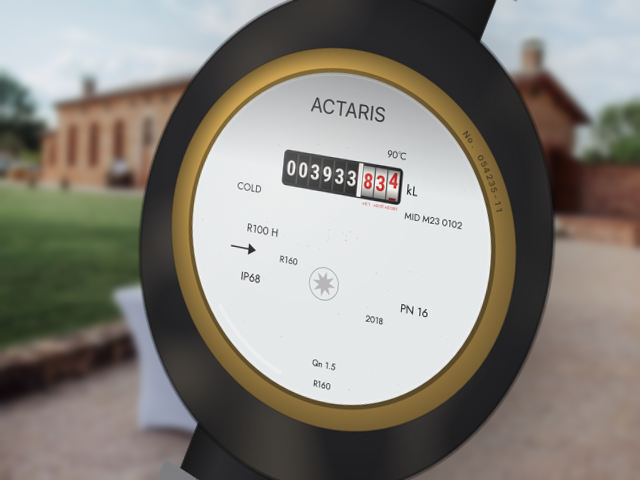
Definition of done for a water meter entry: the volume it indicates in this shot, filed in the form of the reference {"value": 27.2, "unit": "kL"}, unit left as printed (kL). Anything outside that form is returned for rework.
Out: {"value": 3933.834, "unit": "kL"}
